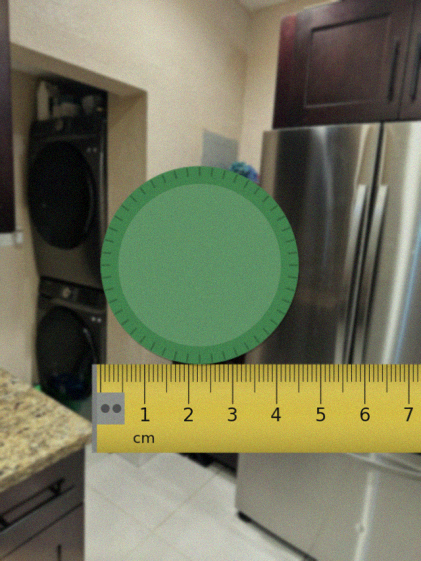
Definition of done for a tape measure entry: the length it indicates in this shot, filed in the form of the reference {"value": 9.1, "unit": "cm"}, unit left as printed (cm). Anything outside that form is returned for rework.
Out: {"value": 4.5, "unit": "cm"}
